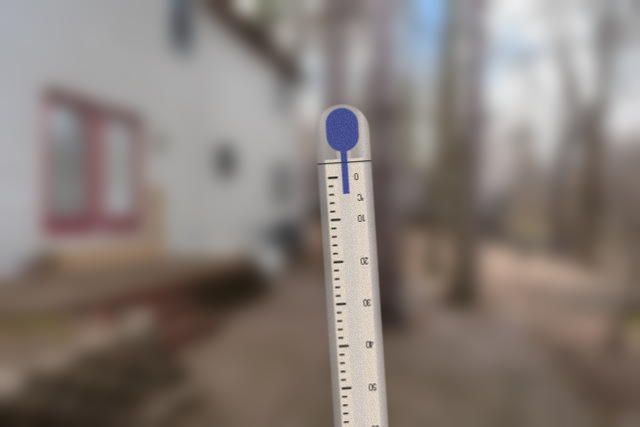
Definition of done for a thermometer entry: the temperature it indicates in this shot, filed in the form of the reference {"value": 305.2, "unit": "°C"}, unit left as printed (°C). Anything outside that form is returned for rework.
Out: {"value": 4, "unit": "°C"}
